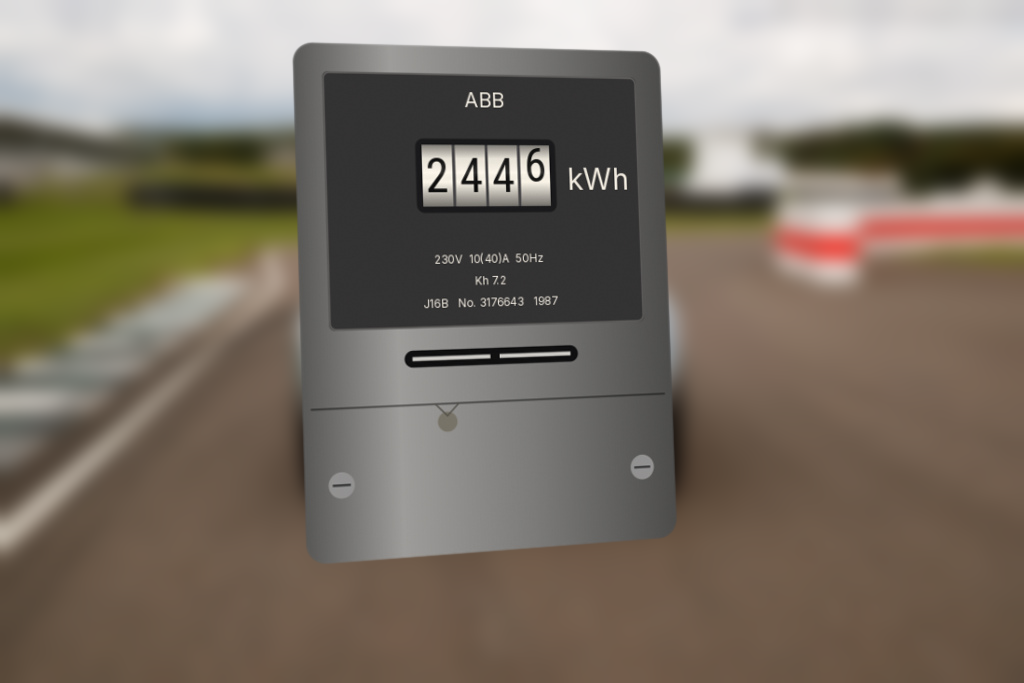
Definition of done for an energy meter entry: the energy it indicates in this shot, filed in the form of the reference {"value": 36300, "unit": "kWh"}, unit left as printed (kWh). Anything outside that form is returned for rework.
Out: {"value": 2446, "unit": "kWh"}
